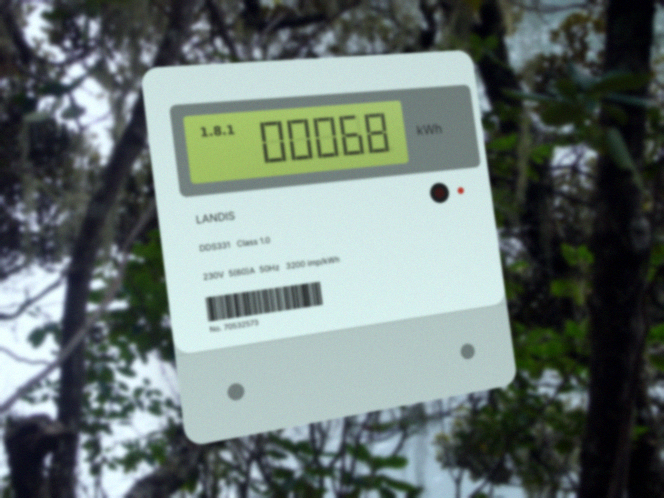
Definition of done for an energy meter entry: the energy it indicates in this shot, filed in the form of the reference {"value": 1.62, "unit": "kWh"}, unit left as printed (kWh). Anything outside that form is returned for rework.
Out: {"value": 68, "unit": "kWh"}
